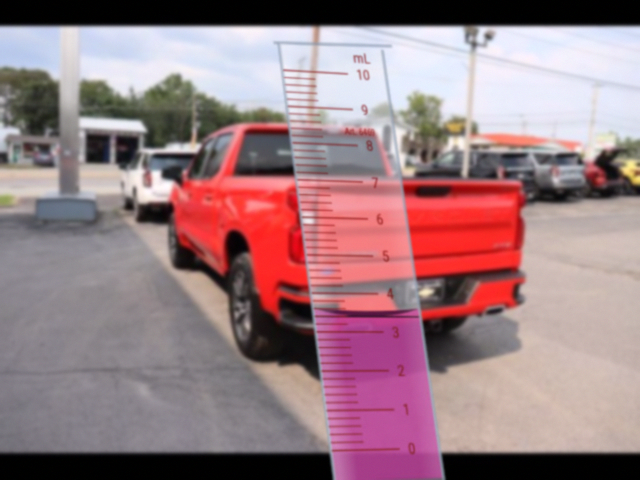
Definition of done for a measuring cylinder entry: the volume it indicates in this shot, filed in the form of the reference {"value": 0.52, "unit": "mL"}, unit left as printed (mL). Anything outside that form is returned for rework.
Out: {"value": 3.4, "unit": "mL"}
